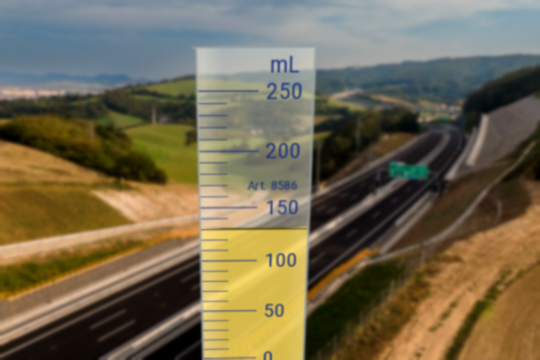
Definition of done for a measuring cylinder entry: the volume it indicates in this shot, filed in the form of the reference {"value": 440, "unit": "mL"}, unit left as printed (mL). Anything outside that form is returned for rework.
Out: {"value": 130, "unit": "mL"}
